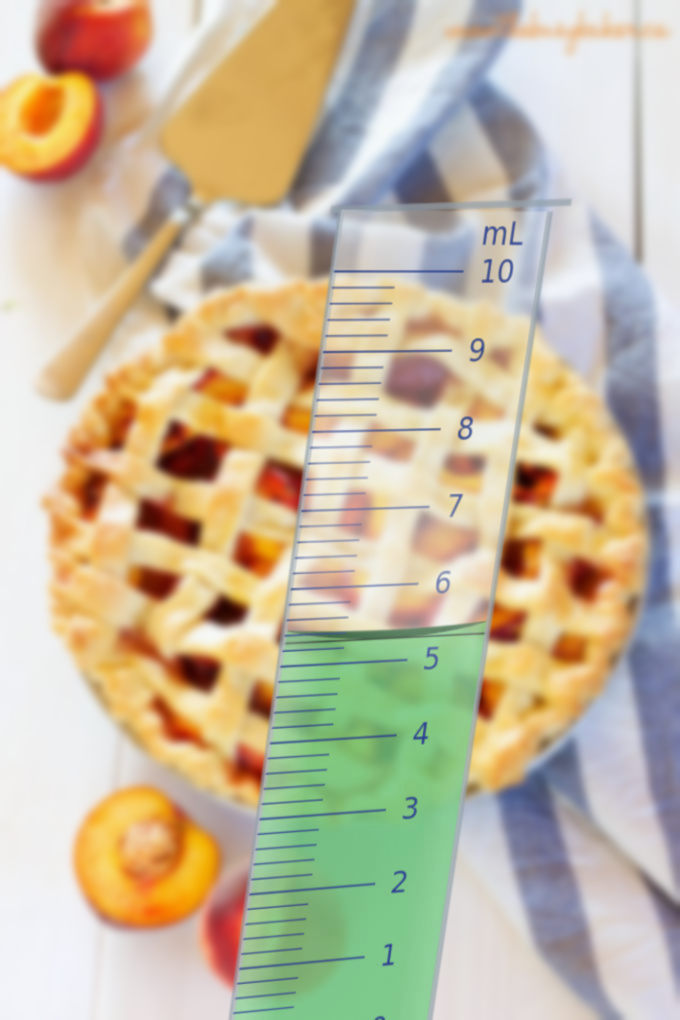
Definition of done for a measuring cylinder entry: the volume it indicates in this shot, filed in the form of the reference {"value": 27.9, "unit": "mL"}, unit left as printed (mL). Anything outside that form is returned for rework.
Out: {"value": 5.3, "unit": "mL"}
